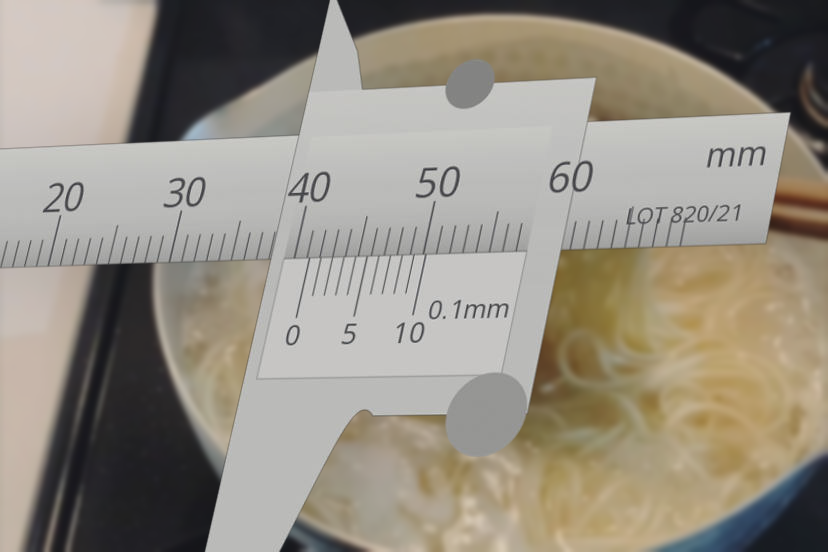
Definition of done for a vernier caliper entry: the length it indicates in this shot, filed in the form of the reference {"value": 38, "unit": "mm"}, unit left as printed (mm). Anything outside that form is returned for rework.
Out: {"value": 41.2, "unit": "mm"}
